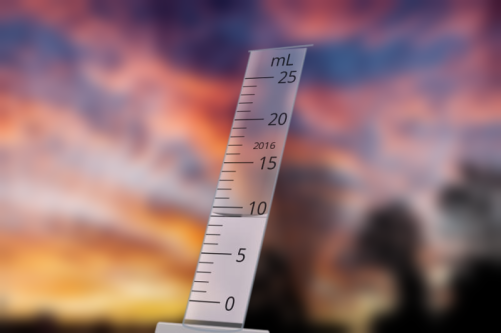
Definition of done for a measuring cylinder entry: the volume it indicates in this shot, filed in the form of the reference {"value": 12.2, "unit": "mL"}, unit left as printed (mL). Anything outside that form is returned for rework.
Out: {"value": 9, "unit": "mL"}
